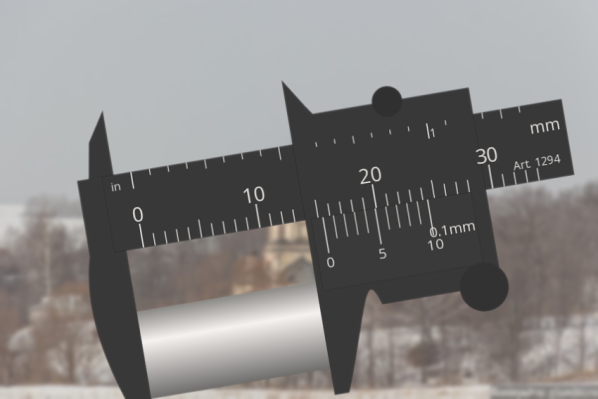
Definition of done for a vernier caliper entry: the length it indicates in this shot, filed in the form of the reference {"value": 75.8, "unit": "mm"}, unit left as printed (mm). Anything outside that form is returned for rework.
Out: {"value": 15.4, "unit": "mm"}
